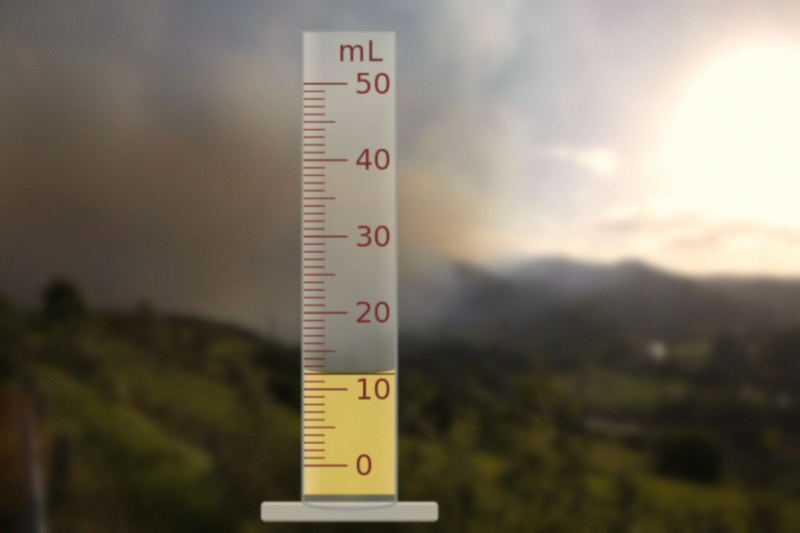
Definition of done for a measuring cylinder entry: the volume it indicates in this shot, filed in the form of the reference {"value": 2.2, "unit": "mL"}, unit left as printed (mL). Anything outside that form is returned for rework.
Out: {"value": 12, "unit": "mL"}
